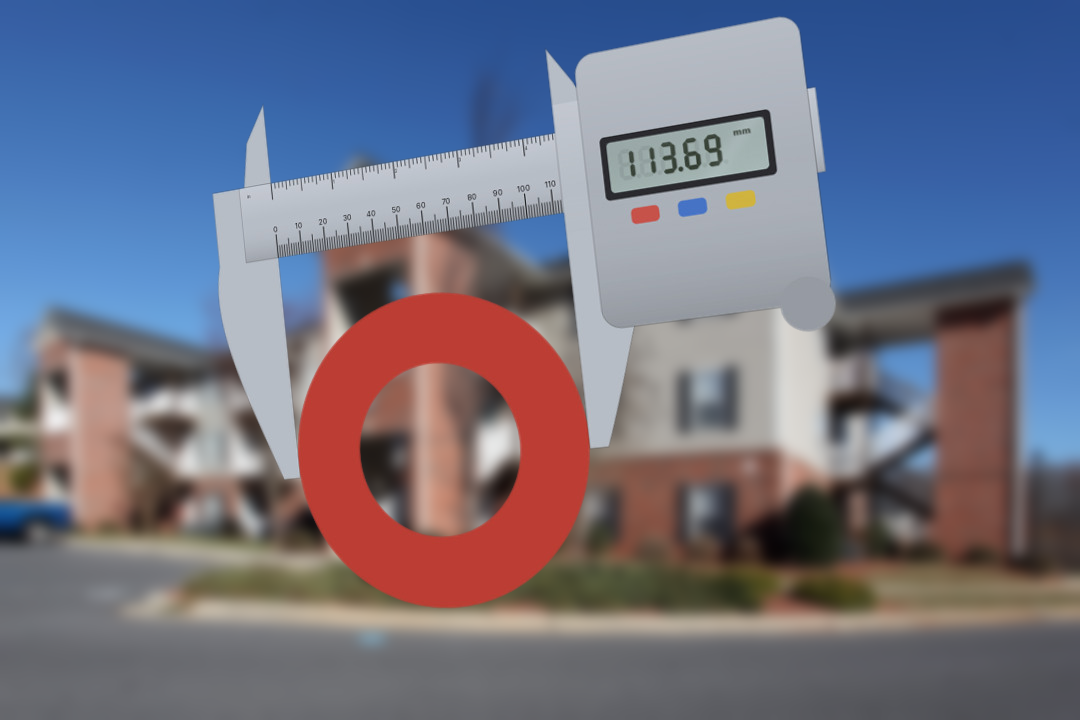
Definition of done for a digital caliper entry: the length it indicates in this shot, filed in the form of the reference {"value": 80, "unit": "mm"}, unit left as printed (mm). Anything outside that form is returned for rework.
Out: {"value": 113.69, "unit": "mm"}
